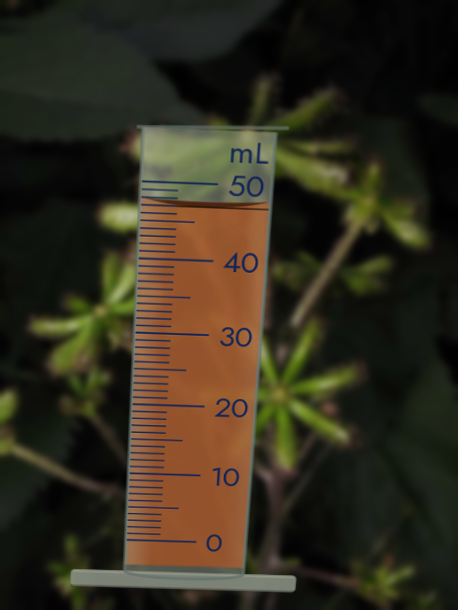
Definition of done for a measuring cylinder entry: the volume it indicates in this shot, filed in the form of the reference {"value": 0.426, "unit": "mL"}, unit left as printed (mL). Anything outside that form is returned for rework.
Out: {"value": 47, "unit": "mL"}
